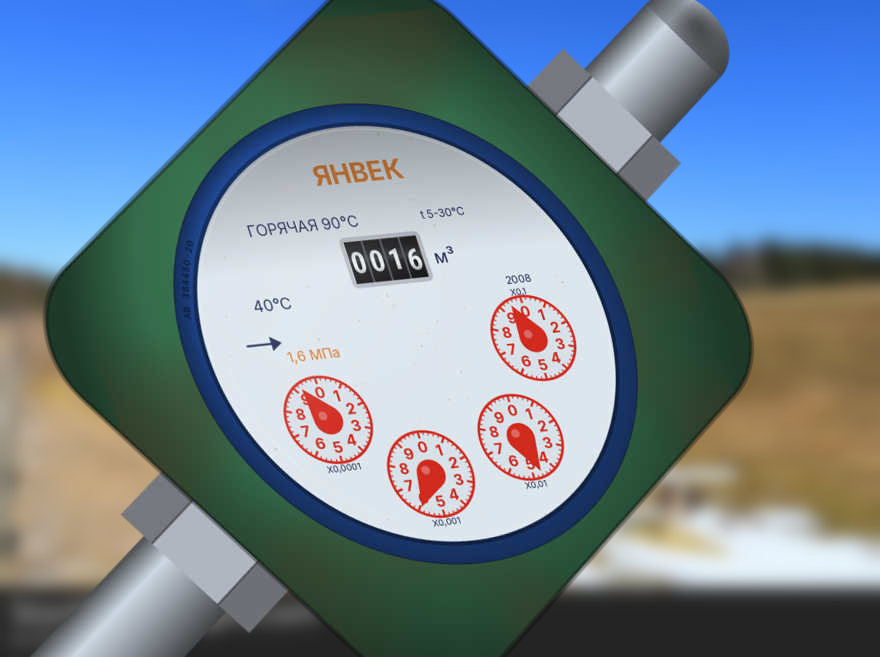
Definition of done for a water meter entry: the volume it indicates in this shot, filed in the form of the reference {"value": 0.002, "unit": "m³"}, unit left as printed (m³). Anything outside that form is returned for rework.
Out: {"value": 15.9459, "unit": "m³"}
